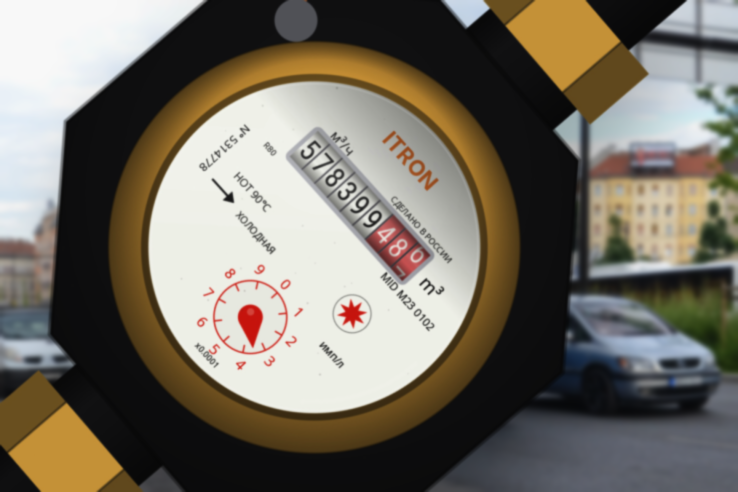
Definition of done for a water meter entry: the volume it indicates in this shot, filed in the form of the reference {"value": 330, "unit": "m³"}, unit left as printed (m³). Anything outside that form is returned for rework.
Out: {"value": 578399.4863, "unit": "m³"}
